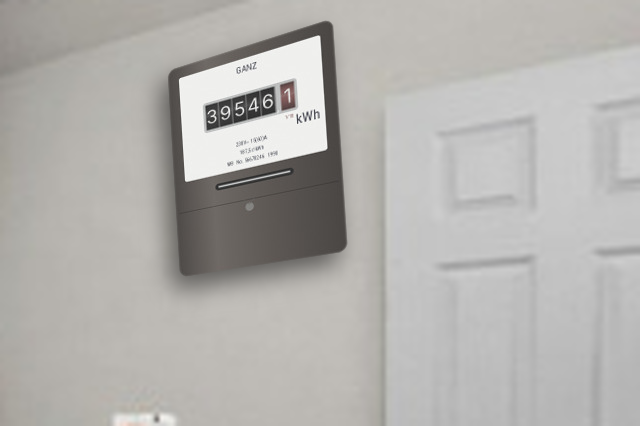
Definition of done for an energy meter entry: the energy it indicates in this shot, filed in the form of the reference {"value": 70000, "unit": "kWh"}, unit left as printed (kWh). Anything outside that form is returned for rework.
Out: {"value": 39546.1, "unit": "kWh"}
